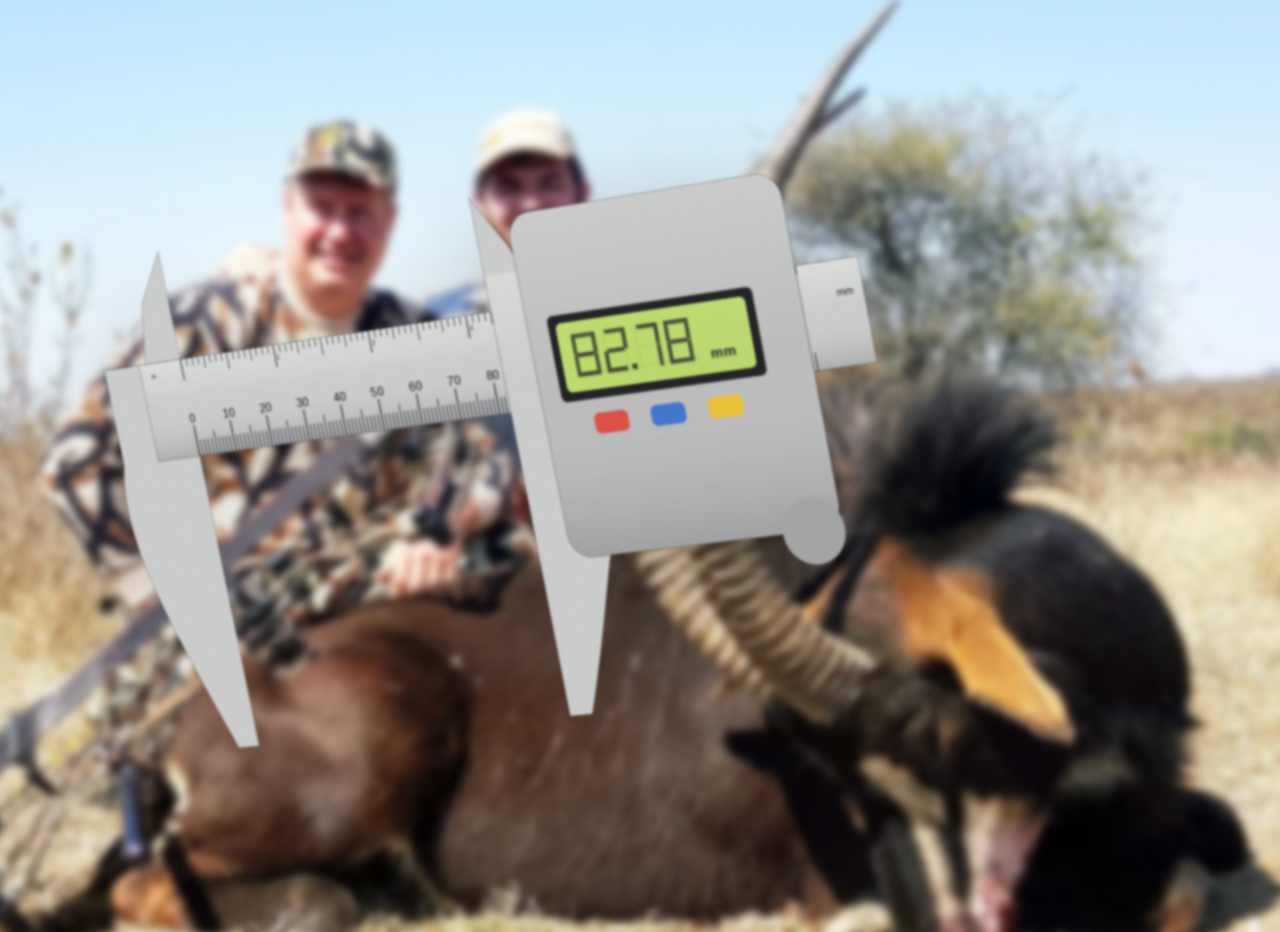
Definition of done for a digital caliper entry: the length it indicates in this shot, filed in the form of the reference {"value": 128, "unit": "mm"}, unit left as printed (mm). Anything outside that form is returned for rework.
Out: {"value": 82.78, "unit": "mm"}
